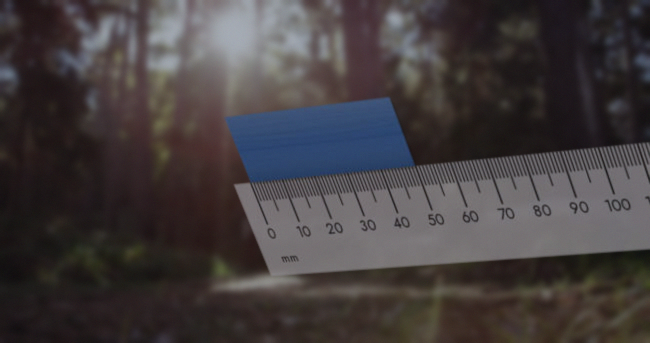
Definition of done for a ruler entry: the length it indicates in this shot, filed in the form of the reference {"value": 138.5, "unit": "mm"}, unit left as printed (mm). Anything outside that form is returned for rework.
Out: {"value": 50, "unit": "mm"}
